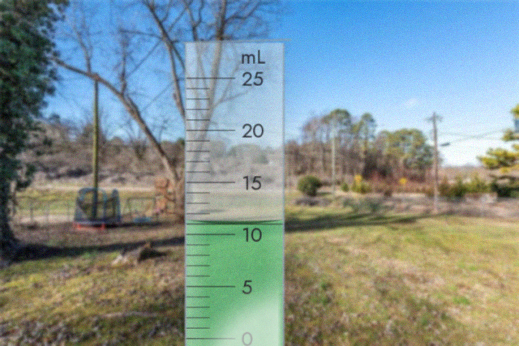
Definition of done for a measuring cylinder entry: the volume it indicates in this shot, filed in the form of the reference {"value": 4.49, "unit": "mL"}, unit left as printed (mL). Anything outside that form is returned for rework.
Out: {"value": 11, "unit": "mL"}
